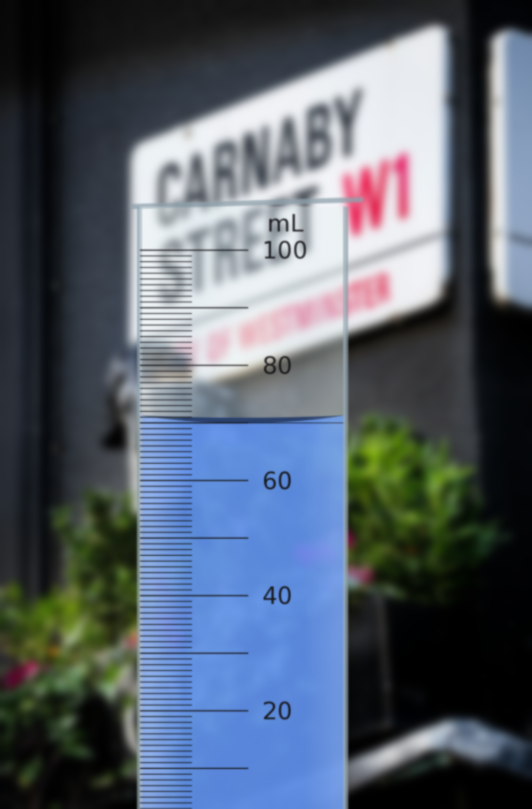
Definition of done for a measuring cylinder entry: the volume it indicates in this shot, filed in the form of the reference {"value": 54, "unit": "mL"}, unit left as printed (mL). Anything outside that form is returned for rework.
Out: {"value": 70, "unit": "mL"}
